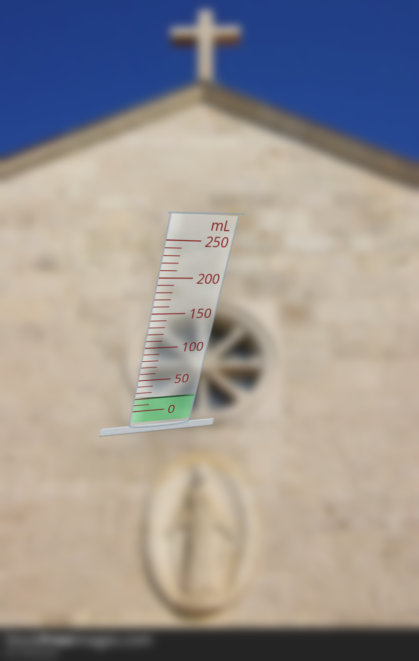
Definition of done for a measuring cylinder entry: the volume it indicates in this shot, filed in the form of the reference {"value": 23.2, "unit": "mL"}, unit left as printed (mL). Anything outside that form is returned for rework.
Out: {"value": 20, "unit": "mL"}
